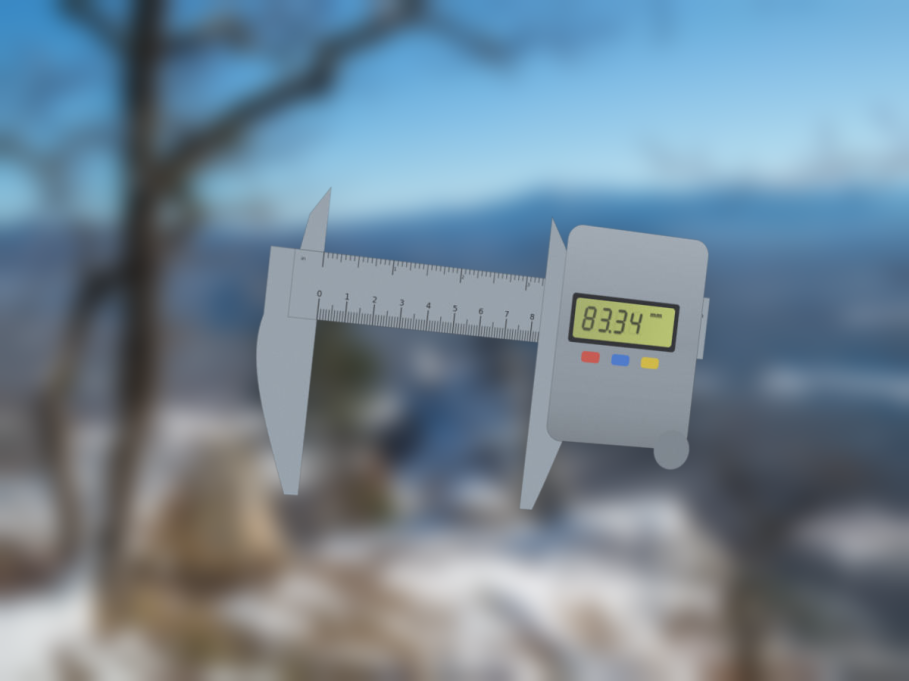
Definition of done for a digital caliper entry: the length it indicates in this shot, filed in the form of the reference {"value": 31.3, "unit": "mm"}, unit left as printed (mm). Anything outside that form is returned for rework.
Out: {"value": 83.34, "unit": "mm"}
